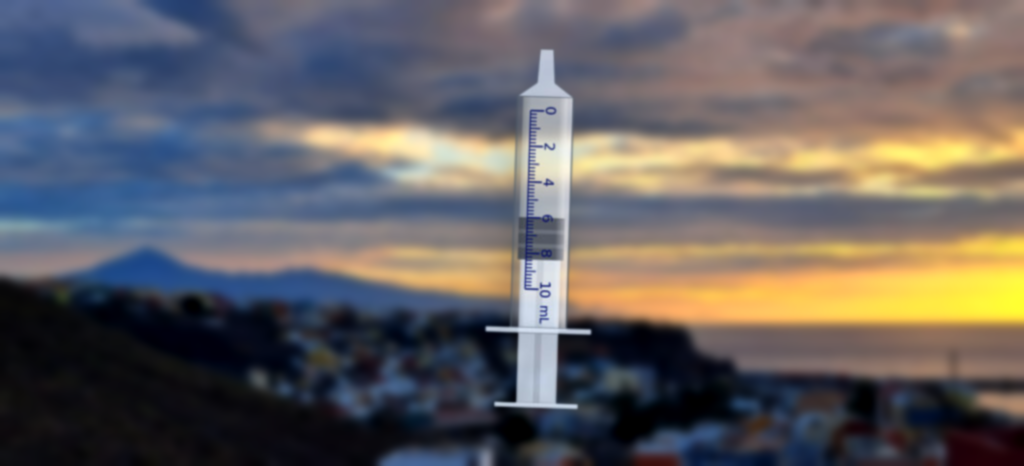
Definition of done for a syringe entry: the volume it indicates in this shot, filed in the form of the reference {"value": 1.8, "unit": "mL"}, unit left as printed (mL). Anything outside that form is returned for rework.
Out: {"value": 6, "unit": "mL"}
